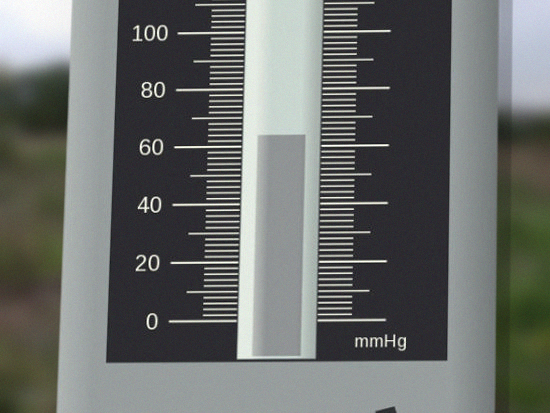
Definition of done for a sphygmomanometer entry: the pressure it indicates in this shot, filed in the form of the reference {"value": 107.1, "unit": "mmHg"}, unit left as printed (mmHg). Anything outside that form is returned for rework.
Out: {"value": 64, "unit": "mmHg"}
